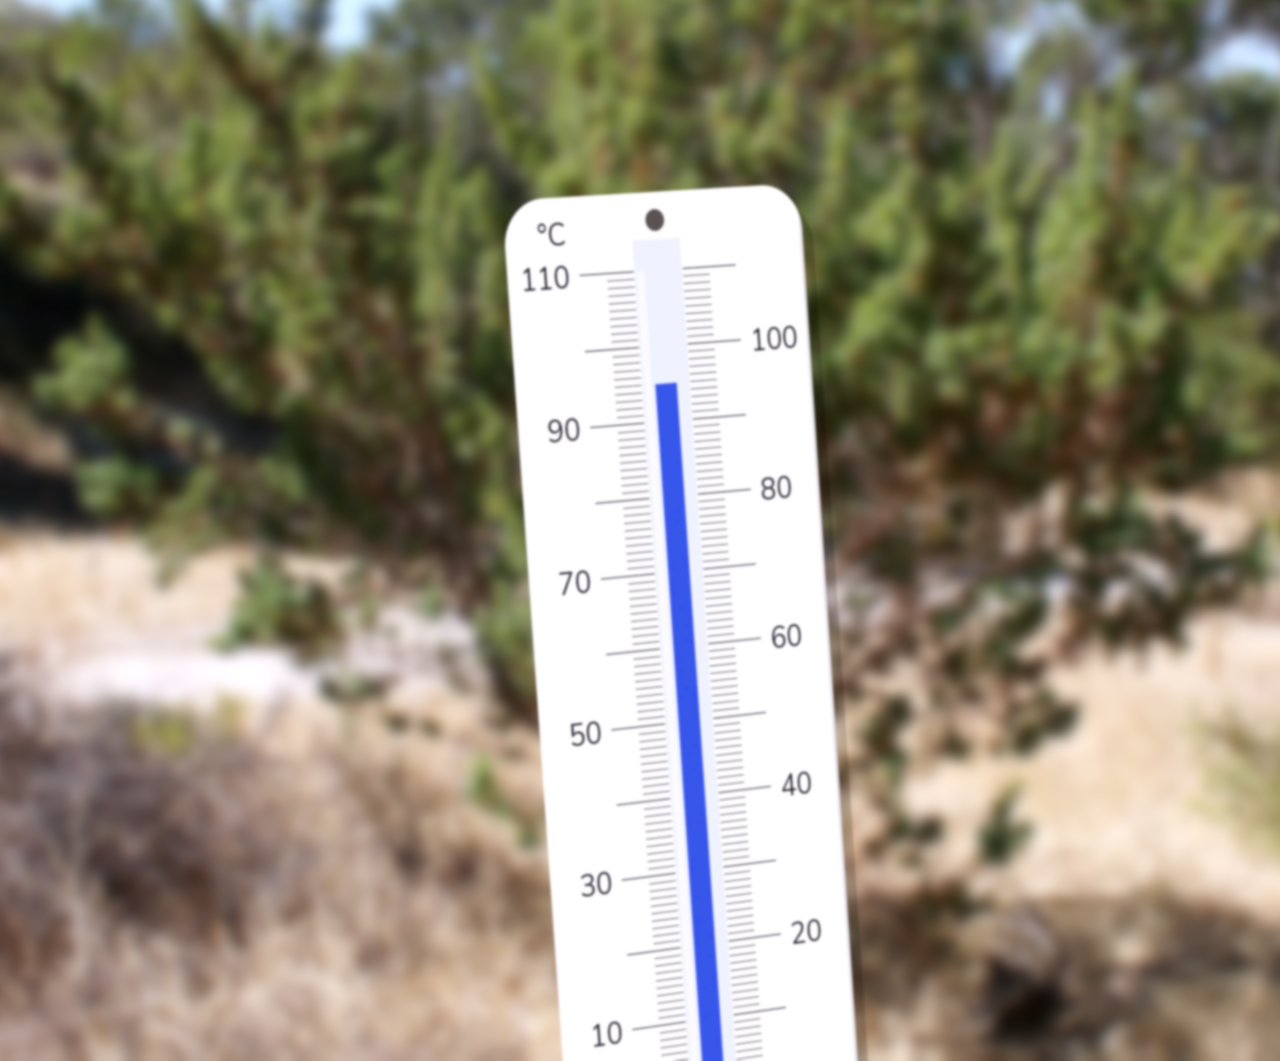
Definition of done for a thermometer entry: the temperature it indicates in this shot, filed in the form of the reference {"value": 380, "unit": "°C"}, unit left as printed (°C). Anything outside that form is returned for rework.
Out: {"value": 95, "unit": "°C"}
